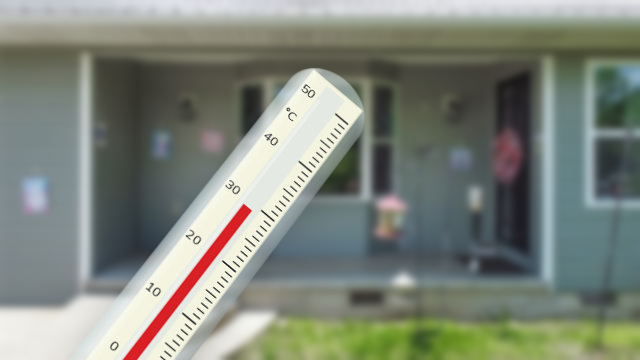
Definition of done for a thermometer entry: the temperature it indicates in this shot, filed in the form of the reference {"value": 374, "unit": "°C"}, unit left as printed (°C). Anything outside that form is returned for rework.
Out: {"value": 29, "unit": "°C"}
